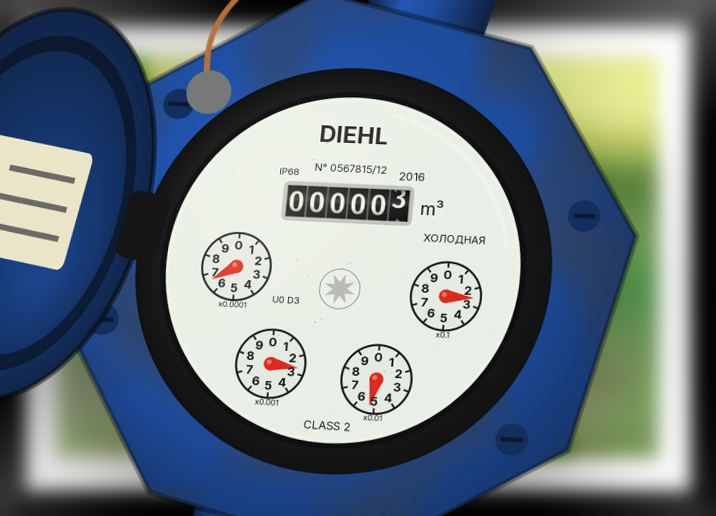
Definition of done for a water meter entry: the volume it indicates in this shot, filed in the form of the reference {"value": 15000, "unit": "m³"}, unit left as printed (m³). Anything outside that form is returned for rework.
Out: {"value": 3.2526, "unit": "m³"}
